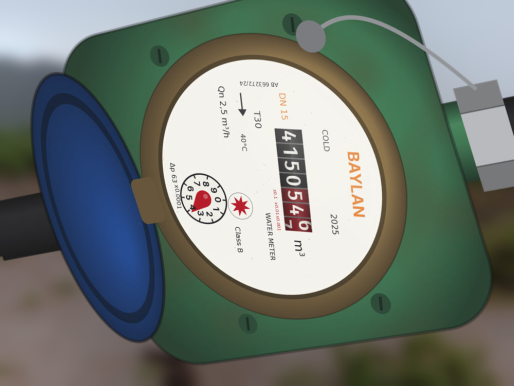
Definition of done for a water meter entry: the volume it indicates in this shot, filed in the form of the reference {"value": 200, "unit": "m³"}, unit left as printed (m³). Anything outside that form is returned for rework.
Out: {"value": 4150.5463, "unit": "m³"}
